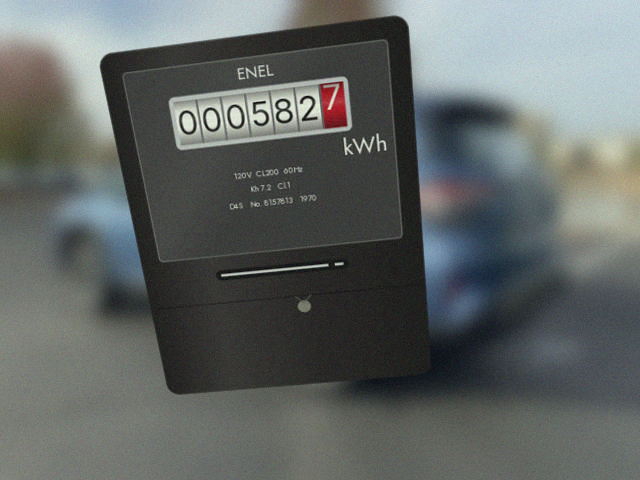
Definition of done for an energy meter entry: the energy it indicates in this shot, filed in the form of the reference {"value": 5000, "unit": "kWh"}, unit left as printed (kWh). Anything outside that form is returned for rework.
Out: {"value": 582.7, "unit": "kWh"}
